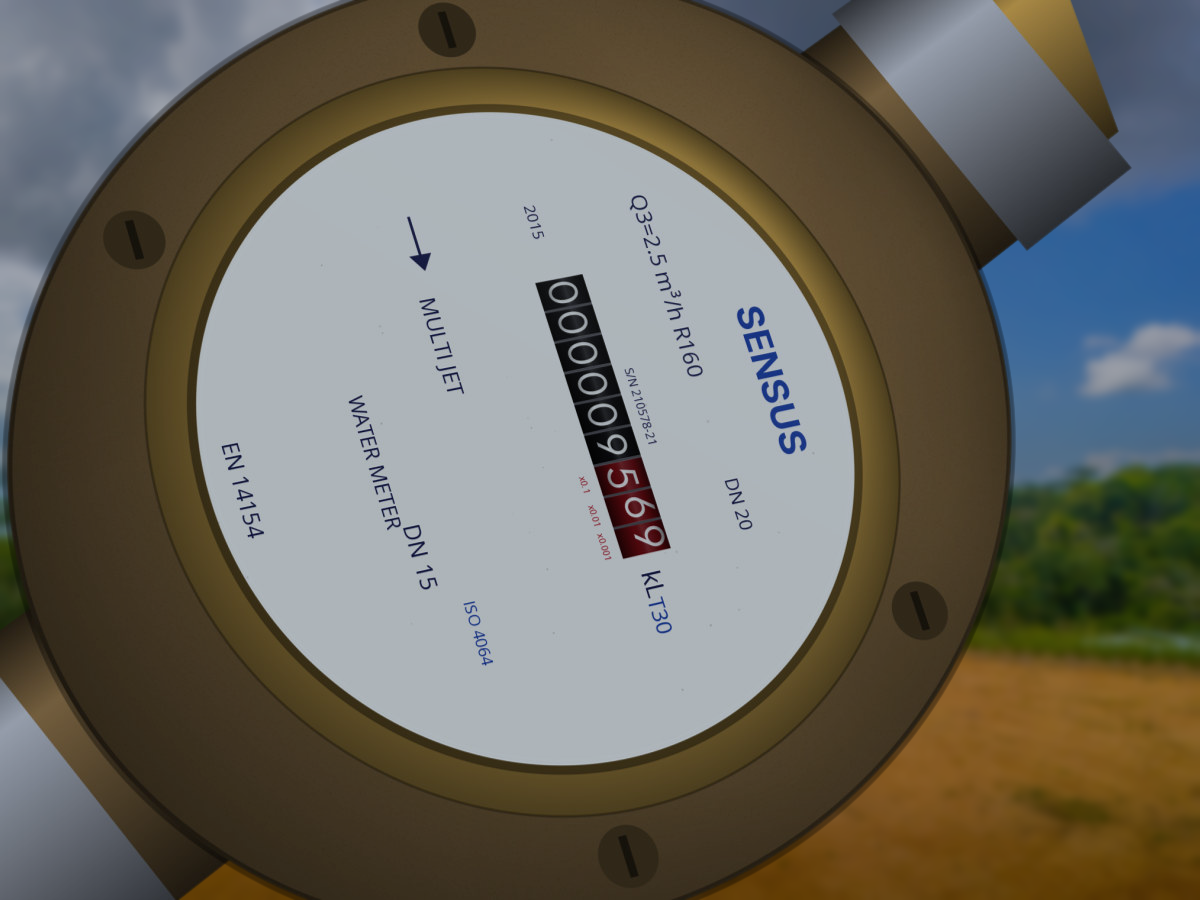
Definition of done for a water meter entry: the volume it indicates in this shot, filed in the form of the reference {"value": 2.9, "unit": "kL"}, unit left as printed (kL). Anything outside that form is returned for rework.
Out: {"value": 9.569, "unit": "kL"}
